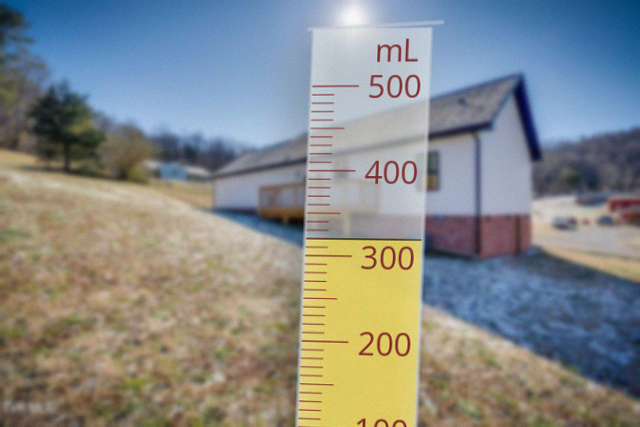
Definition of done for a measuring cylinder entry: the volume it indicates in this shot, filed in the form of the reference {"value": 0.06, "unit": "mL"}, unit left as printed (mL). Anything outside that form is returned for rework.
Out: {"value": 320, "unit": "mL"}
